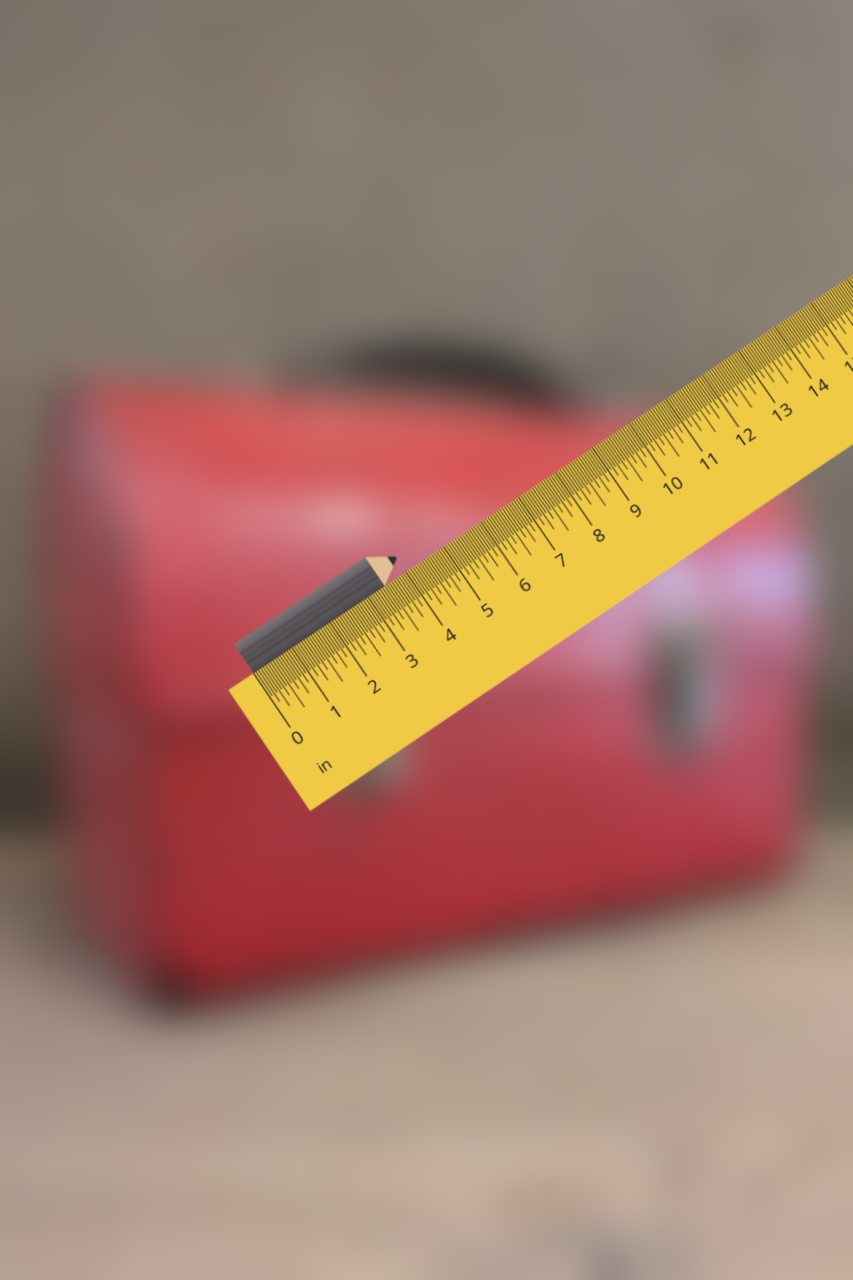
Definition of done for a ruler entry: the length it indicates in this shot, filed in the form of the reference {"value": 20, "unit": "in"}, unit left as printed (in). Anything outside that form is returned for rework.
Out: {"value": 4, "unit": "in"}
